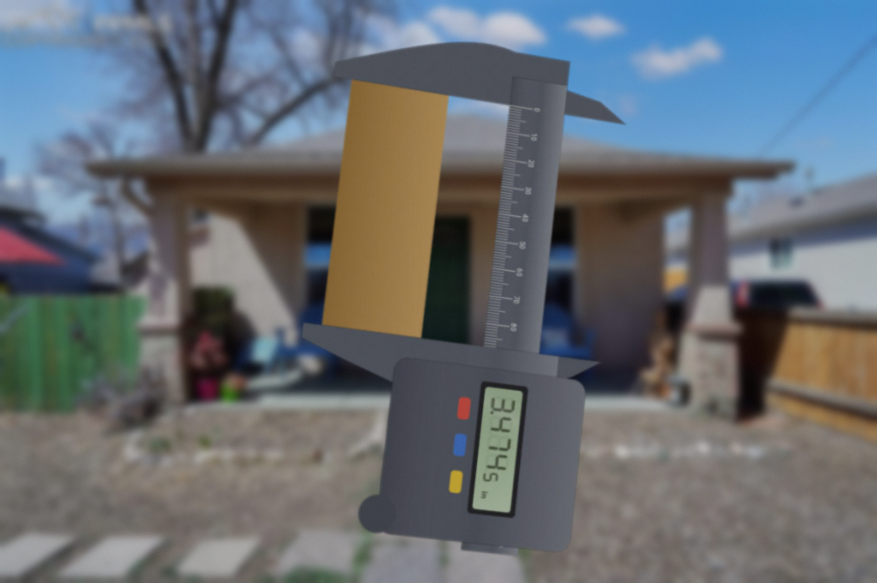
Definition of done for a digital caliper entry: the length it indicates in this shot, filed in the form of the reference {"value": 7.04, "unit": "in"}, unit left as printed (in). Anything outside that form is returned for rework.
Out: {"value": 3.4745, "unit": "in"}
